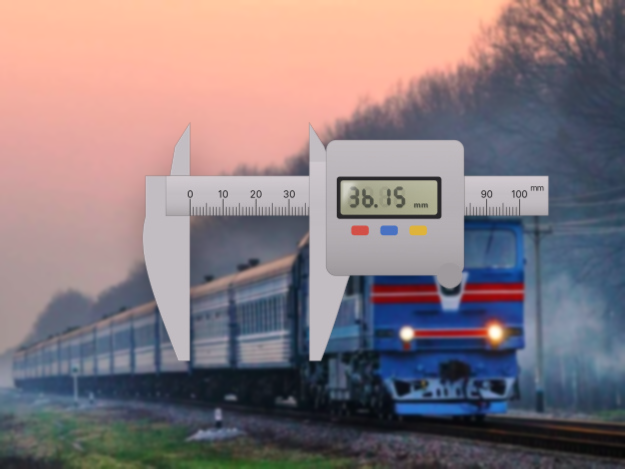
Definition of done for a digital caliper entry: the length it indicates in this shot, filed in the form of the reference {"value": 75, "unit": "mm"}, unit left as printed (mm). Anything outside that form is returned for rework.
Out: {"value": 36.15, "unit": "mm"}
